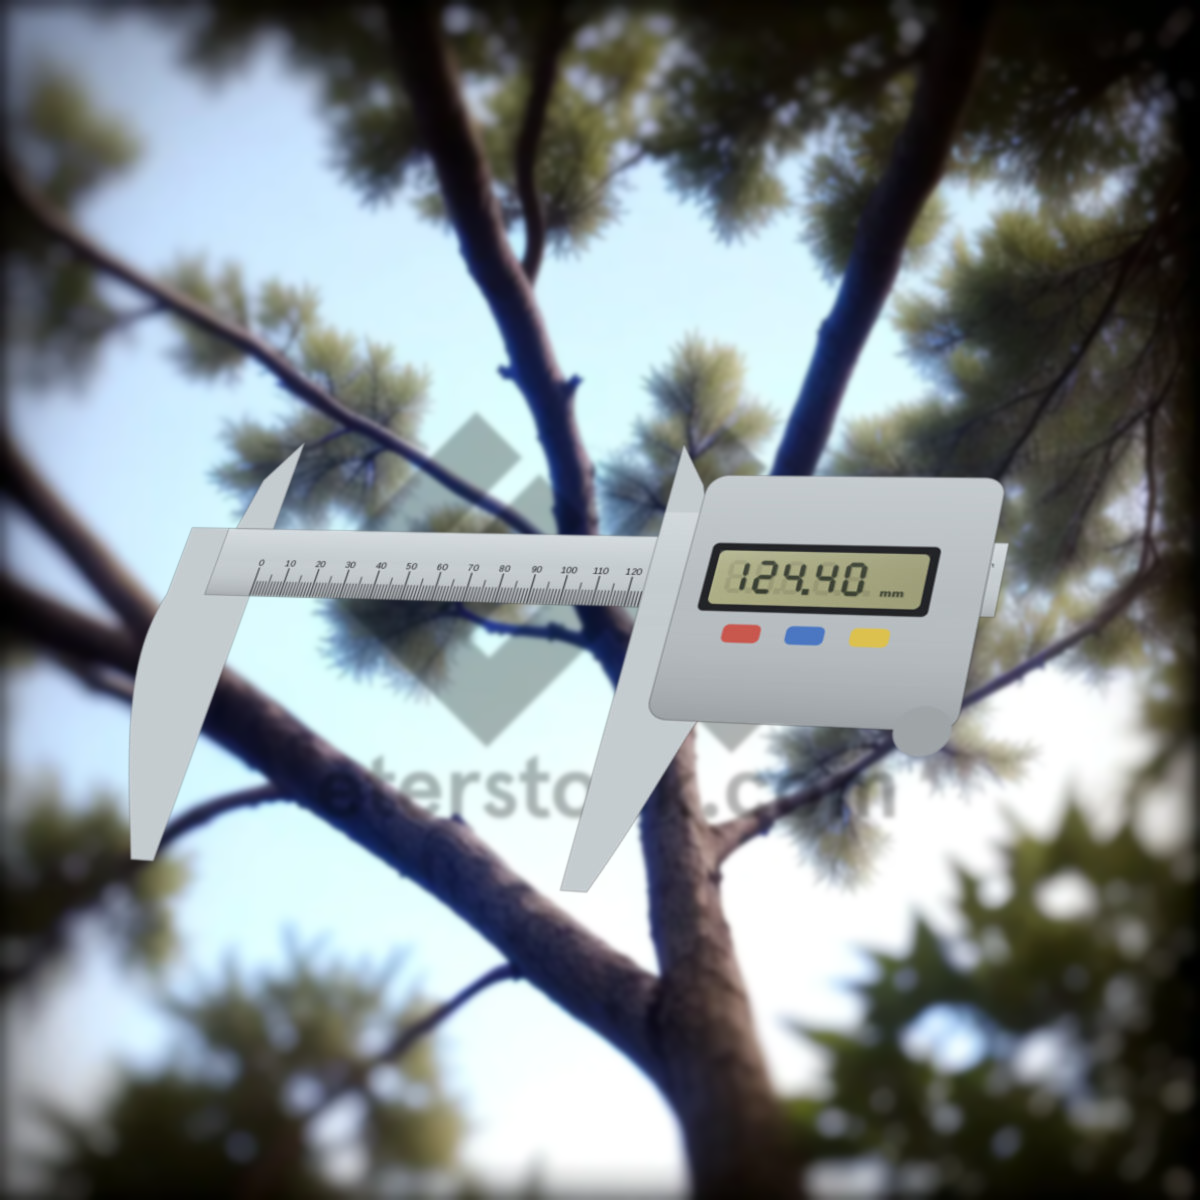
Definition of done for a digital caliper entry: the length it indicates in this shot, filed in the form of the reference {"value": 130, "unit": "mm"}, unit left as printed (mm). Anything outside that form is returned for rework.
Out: {"value": 124.40, "unit": "mm"}
